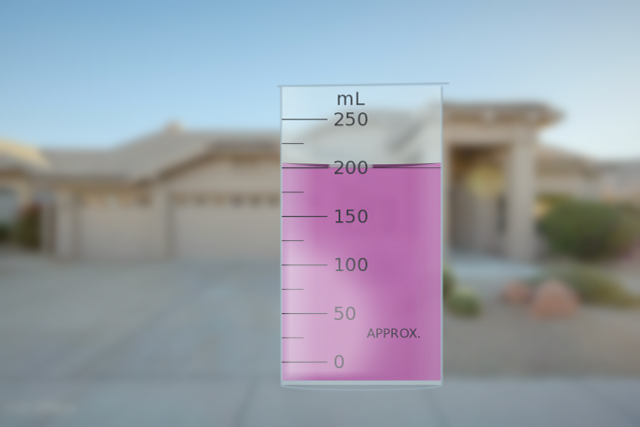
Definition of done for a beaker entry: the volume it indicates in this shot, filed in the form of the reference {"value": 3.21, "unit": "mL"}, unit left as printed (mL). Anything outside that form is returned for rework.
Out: {"value": 200, "unit": "mL"}
